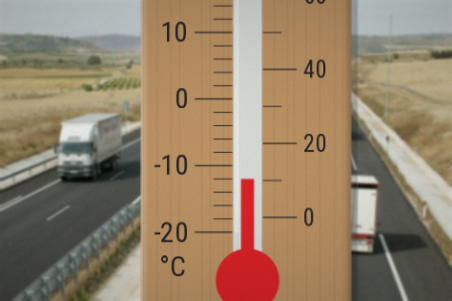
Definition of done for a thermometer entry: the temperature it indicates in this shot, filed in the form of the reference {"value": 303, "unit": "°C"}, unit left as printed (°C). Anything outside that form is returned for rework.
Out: {"value": -12, "unit": "°C"}
